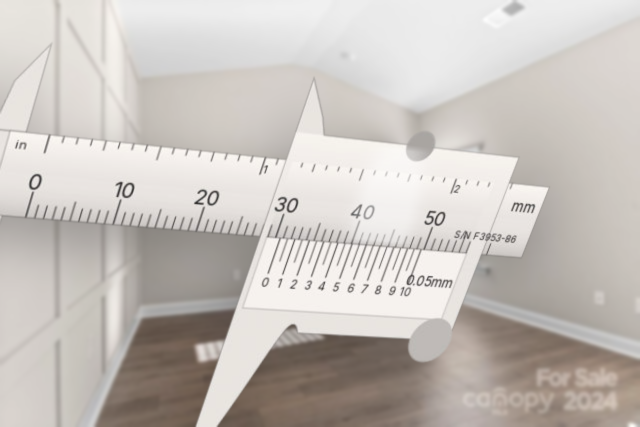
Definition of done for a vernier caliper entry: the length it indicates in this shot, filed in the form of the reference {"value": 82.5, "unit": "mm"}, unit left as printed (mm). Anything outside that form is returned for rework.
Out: {"value": 30.6, "unit": "mm"}
